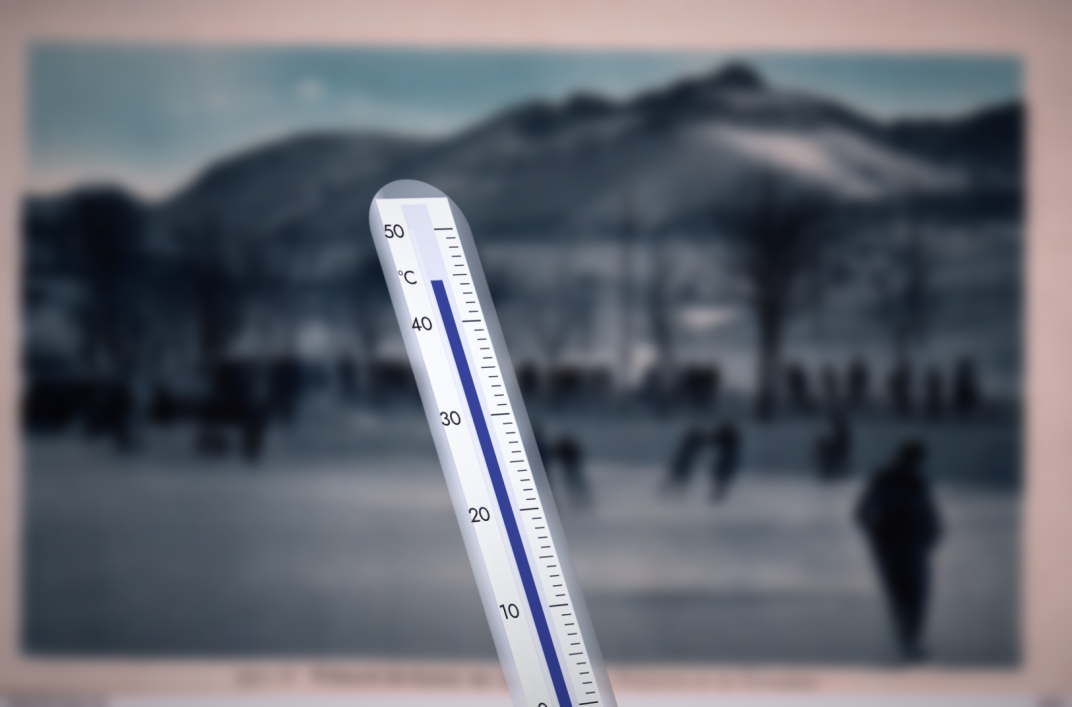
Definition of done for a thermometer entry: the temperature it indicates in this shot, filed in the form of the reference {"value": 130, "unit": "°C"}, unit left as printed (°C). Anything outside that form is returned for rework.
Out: {"value": 44.5, "unit": "°C"}
